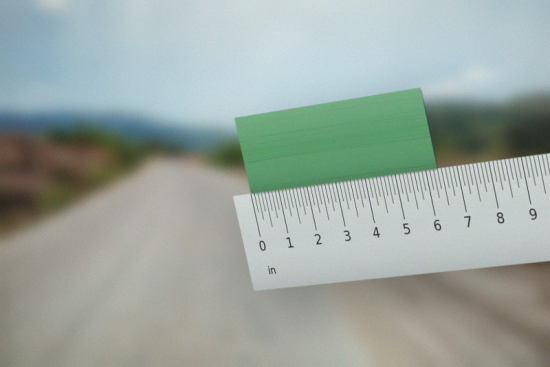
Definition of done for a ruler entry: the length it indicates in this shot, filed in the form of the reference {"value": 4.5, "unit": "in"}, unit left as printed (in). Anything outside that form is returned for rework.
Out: {"value": 6.375, "unit": "in"}
